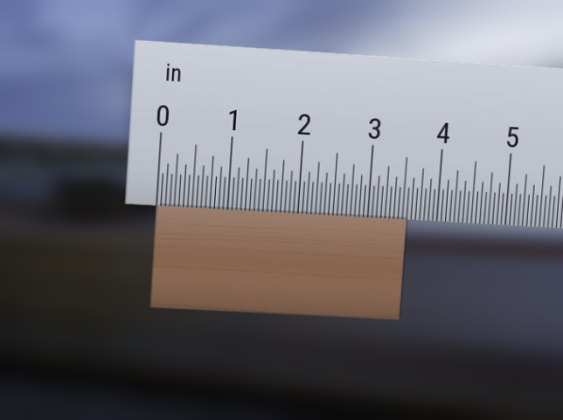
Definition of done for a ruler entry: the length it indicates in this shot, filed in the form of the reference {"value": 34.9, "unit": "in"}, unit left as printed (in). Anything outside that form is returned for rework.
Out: {"value": 3.5625, "unit": "in"}
